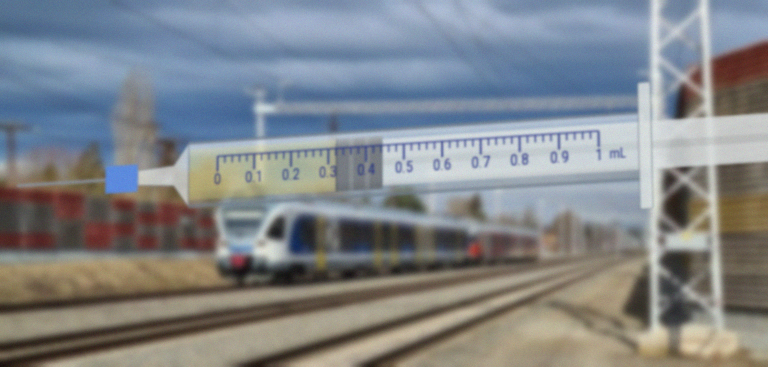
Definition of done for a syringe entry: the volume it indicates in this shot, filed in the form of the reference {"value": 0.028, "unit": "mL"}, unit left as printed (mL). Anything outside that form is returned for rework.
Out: {"value": 0.32, "unit": "mL"}
